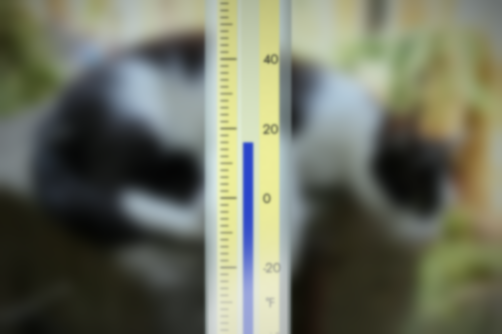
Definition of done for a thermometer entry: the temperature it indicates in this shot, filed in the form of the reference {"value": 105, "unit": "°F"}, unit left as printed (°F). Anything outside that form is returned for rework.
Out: {"value": 16, "unit": "°F"}
